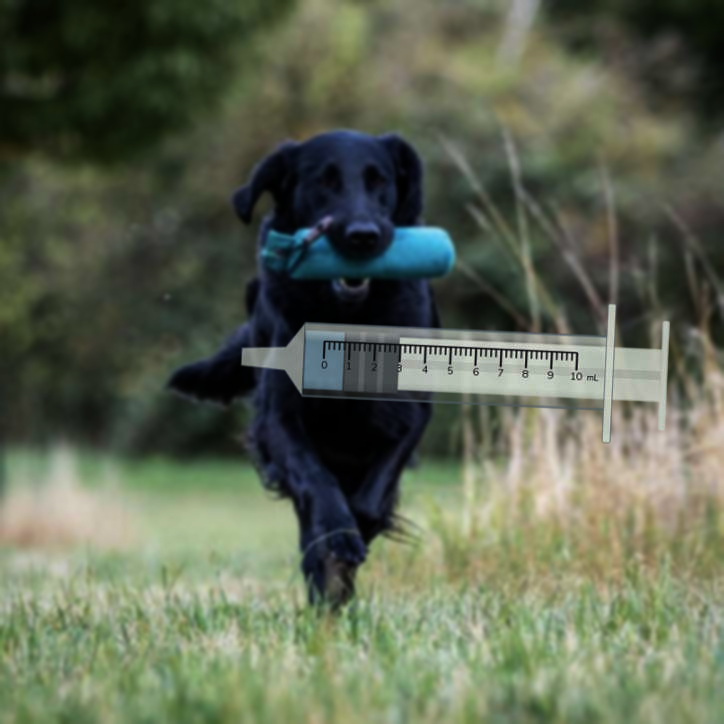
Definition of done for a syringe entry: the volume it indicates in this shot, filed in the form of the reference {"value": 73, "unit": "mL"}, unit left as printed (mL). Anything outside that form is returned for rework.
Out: {"value": 0.8, "unit": "mL"}
